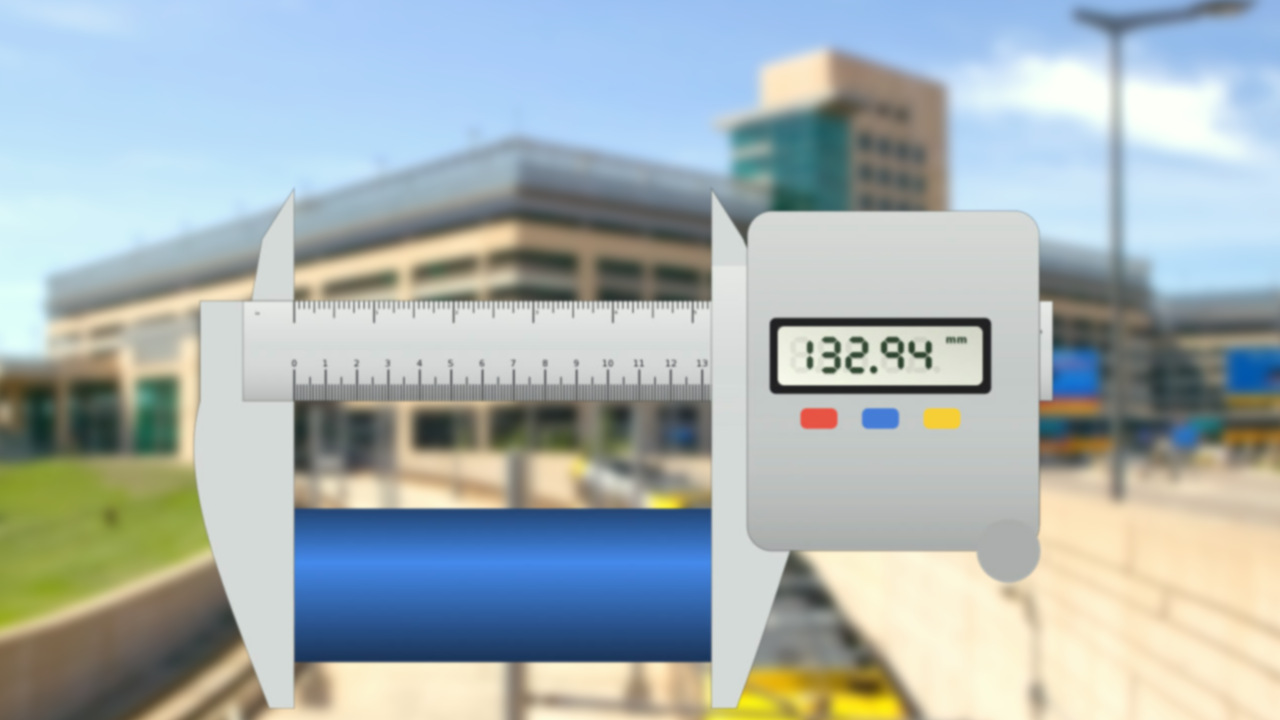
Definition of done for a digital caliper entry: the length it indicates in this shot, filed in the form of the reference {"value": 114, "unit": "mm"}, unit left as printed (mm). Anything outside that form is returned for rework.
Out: {"value": 132.94, "unit": "mm"}
